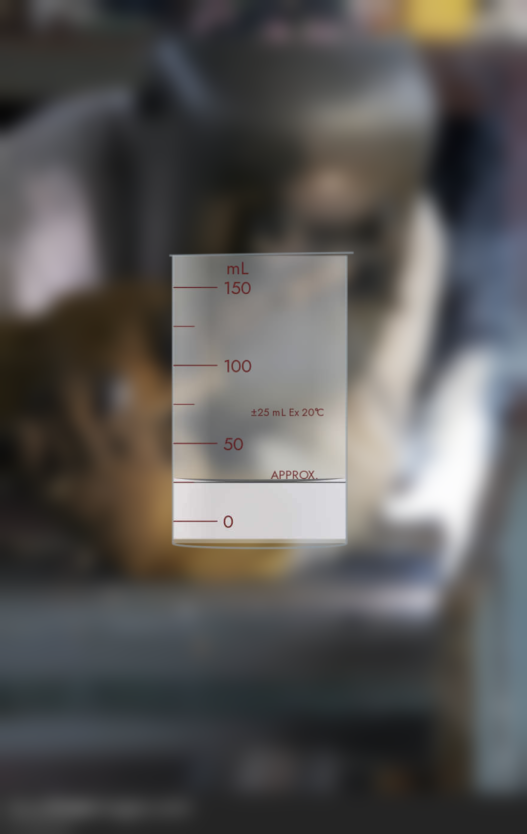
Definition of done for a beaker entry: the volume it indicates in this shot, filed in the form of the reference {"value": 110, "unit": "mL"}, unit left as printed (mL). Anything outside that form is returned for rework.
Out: {"value": 25, "unit": "mL"}
